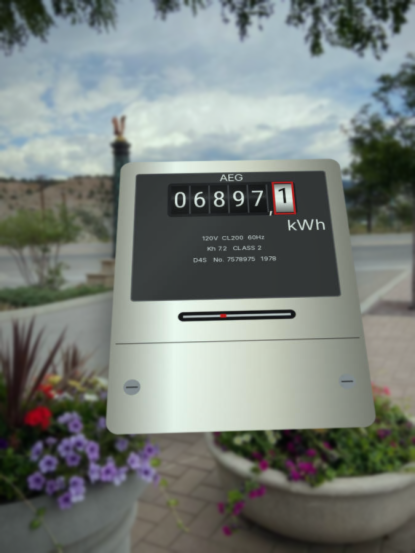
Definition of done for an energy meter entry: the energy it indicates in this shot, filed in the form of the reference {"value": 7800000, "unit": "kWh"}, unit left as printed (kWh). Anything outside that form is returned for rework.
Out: {"value": 6897.1, "unit": "kWh"}
